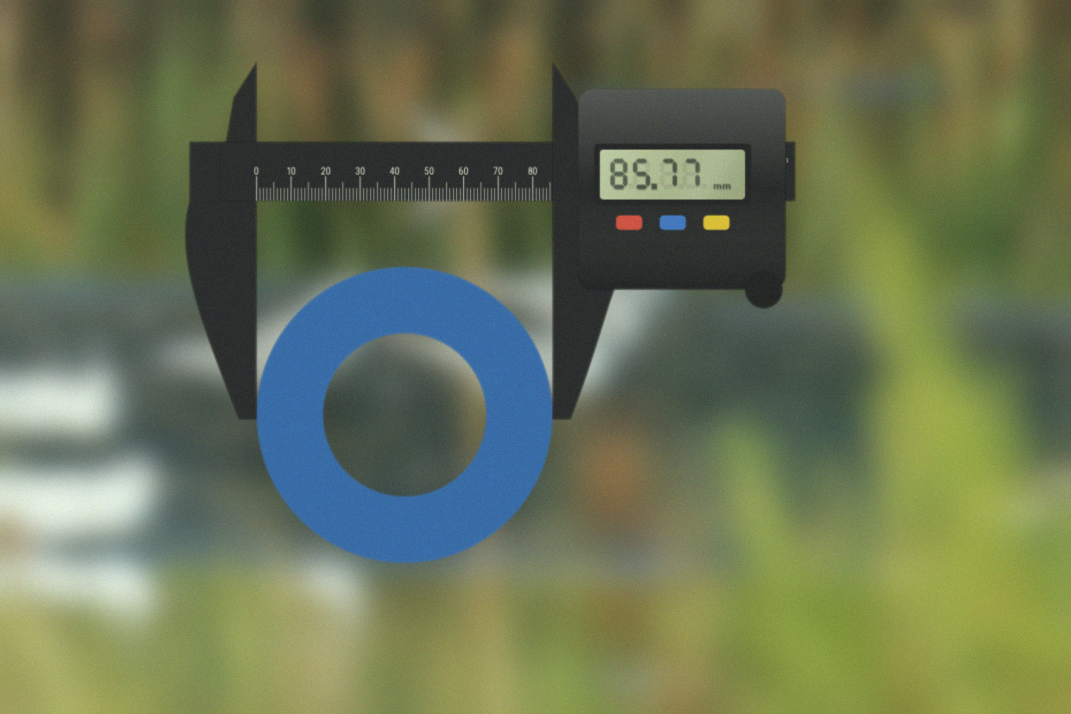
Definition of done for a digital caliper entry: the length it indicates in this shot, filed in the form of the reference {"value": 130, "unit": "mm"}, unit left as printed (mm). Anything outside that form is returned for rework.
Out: {"value": 85.77, "unit": "mm"}
